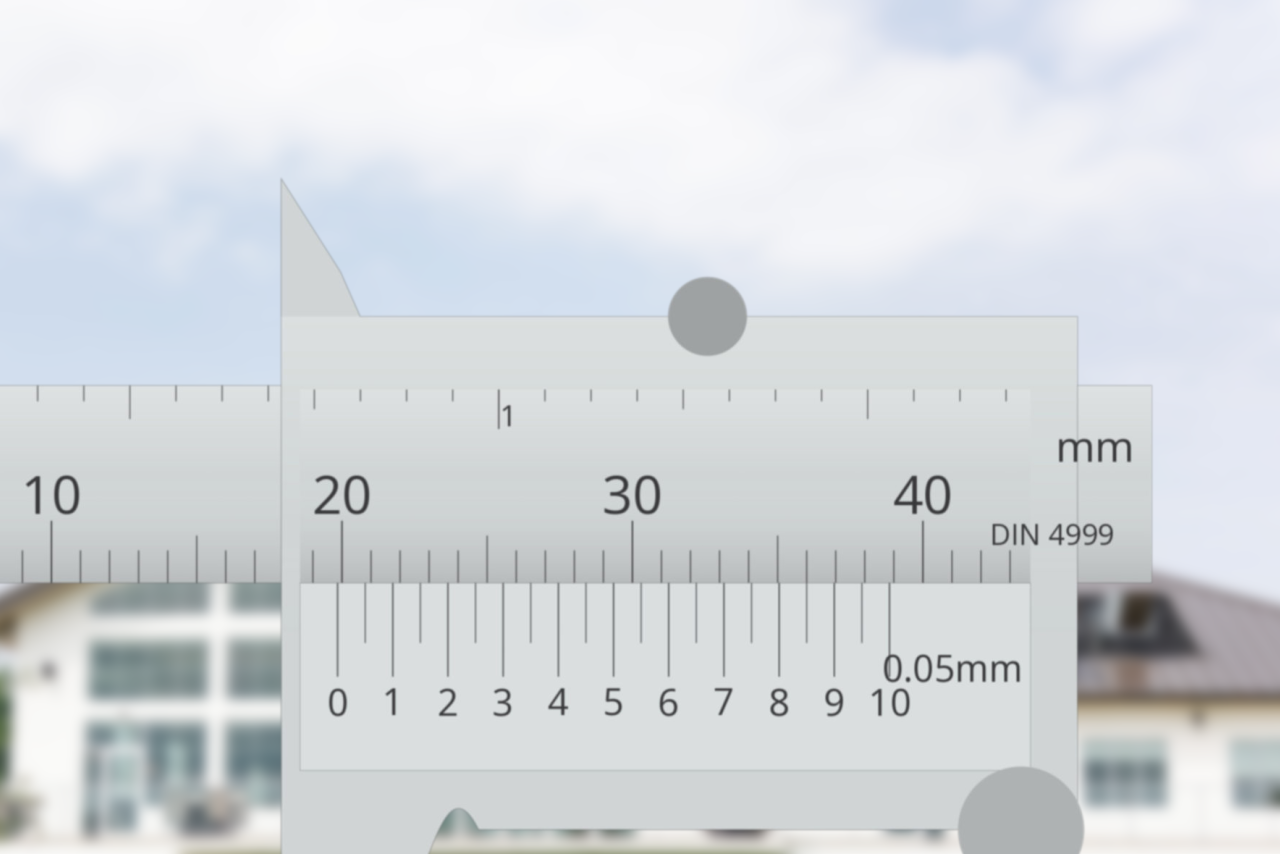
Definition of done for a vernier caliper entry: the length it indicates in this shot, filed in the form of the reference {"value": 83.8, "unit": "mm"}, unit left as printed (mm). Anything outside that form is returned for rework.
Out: {"value": 19.85, "unit": "mm"}
